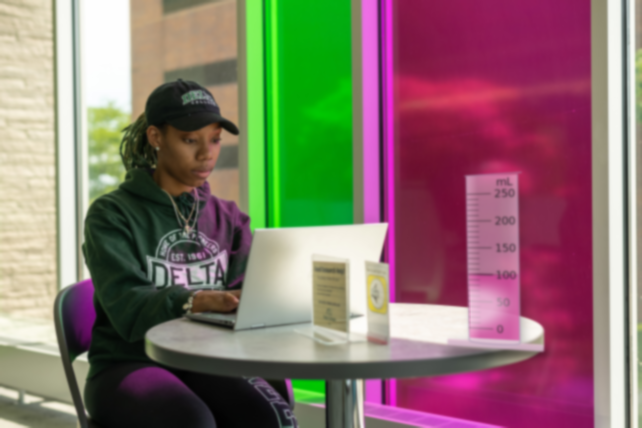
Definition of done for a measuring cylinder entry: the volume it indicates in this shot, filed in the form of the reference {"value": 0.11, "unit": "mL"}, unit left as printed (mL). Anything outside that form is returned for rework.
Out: {"value": 100, "unit": "mL"}
